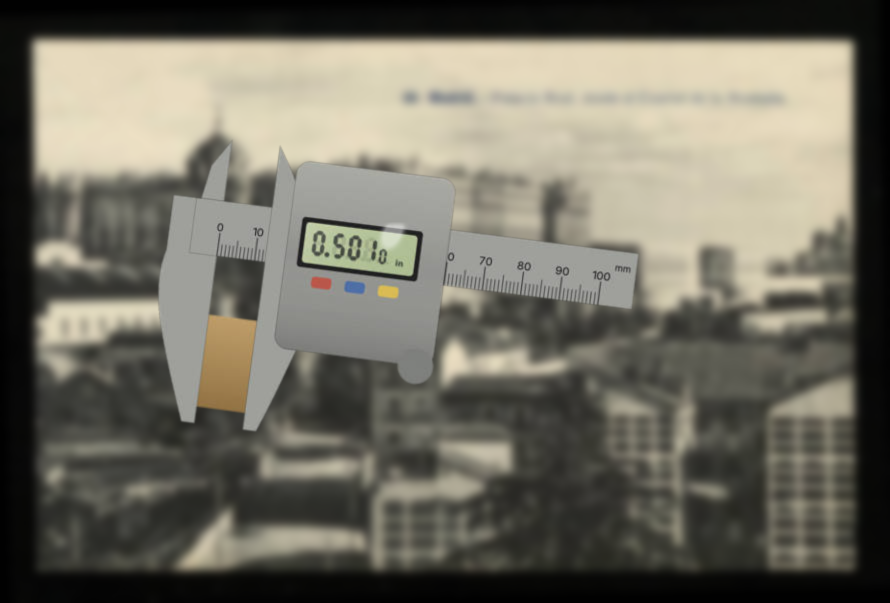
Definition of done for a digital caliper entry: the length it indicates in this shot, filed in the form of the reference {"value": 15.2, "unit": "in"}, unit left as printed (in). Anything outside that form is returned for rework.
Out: {"value": 0.5010, "unit": "in"}
